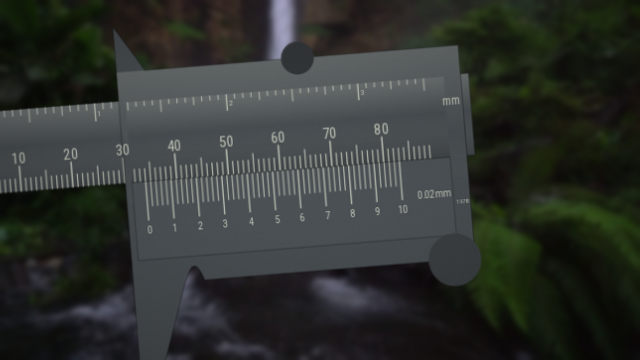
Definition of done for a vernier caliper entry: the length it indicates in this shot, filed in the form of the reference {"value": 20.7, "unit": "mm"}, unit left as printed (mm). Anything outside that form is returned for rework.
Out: {"value": 34.0, "unit": "mm"}
